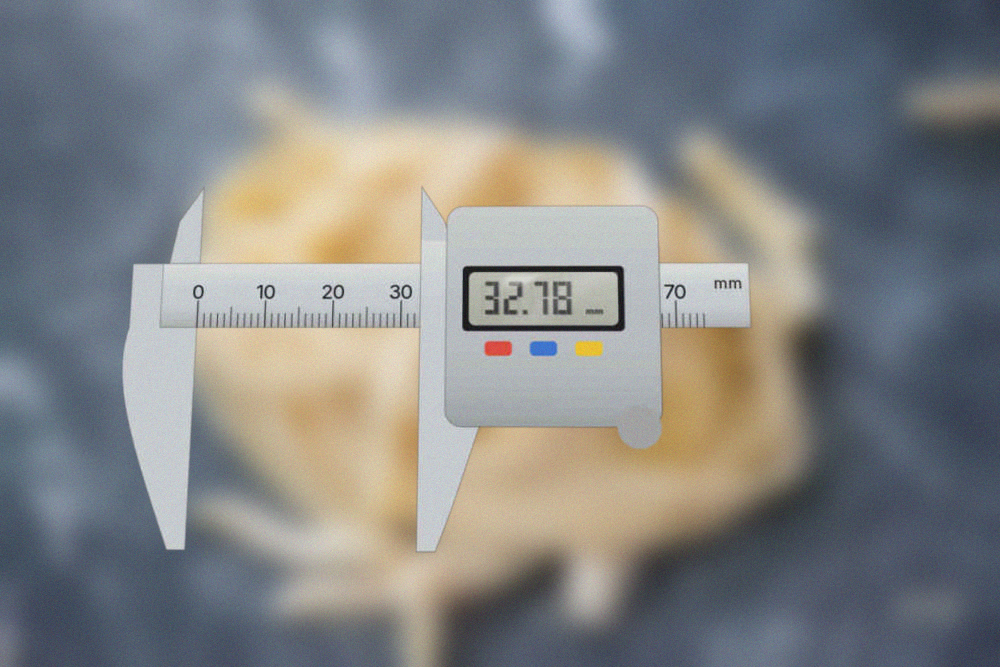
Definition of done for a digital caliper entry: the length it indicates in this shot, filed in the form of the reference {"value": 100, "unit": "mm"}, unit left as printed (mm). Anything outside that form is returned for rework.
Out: {"value": 32.78, "unit": "mm"}
